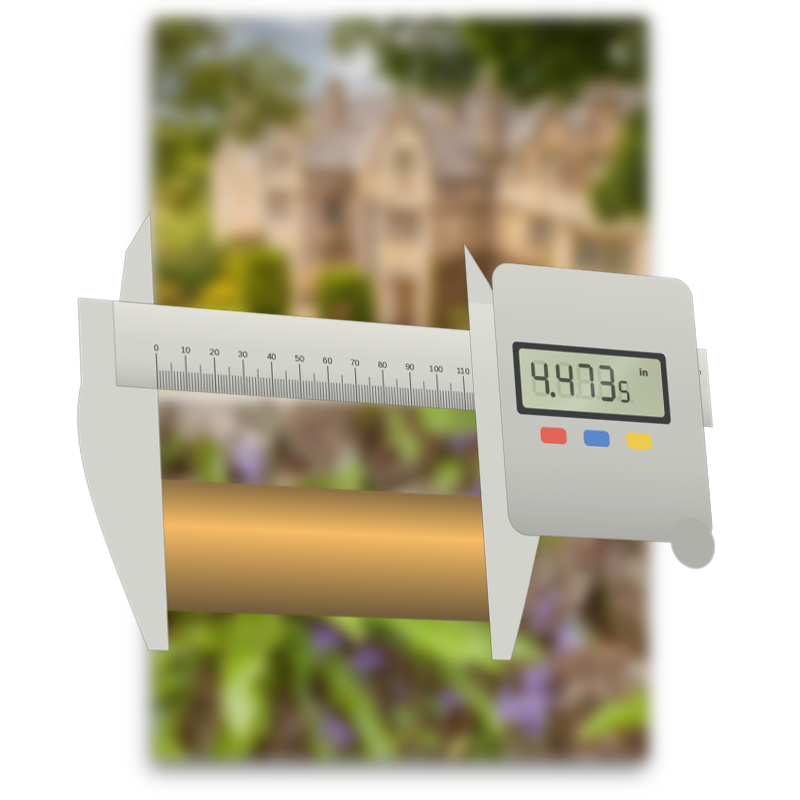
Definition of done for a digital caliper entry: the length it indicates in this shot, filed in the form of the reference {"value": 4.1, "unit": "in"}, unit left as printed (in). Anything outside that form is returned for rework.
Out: {"value": 4.4735, "unit": "in"}
